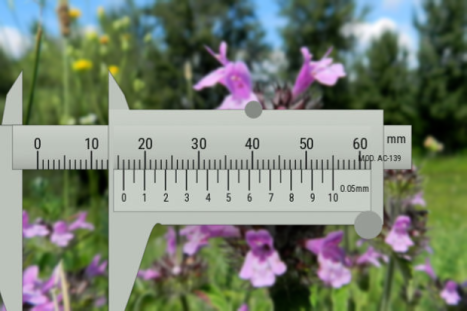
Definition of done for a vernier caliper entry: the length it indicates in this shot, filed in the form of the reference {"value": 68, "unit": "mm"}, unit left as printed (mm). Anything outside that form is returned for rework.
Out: {"value": 16.0, "unit": "mm"}
